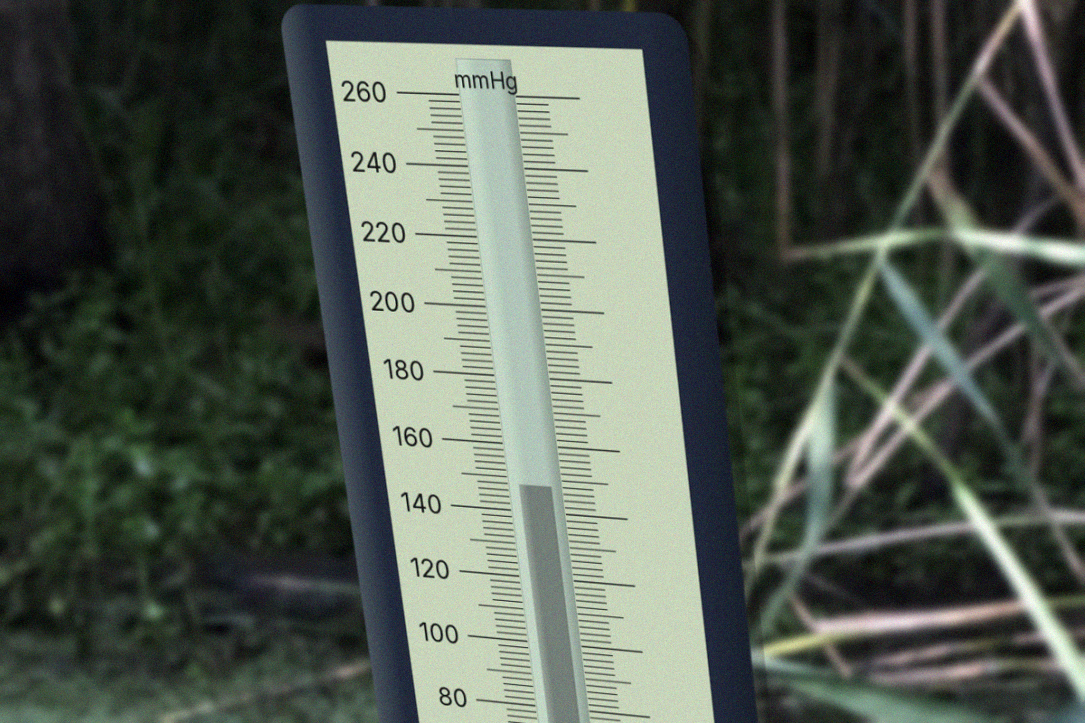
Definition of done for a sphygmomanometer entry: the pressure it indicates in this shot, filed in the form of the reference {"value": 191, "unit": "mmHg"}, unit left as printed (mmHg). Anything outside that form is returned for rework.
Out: {"value": 148, "unit": "mmHg"}
